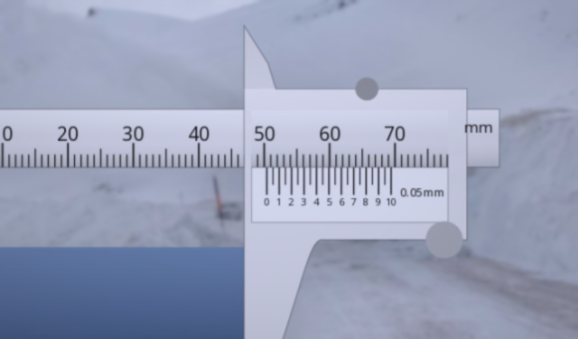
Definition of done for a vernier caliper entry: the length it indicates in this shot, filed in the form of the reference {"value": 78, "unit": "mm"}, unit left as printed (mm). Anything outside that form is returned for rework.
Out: {"value": 50.4, "unit": "mm"}
